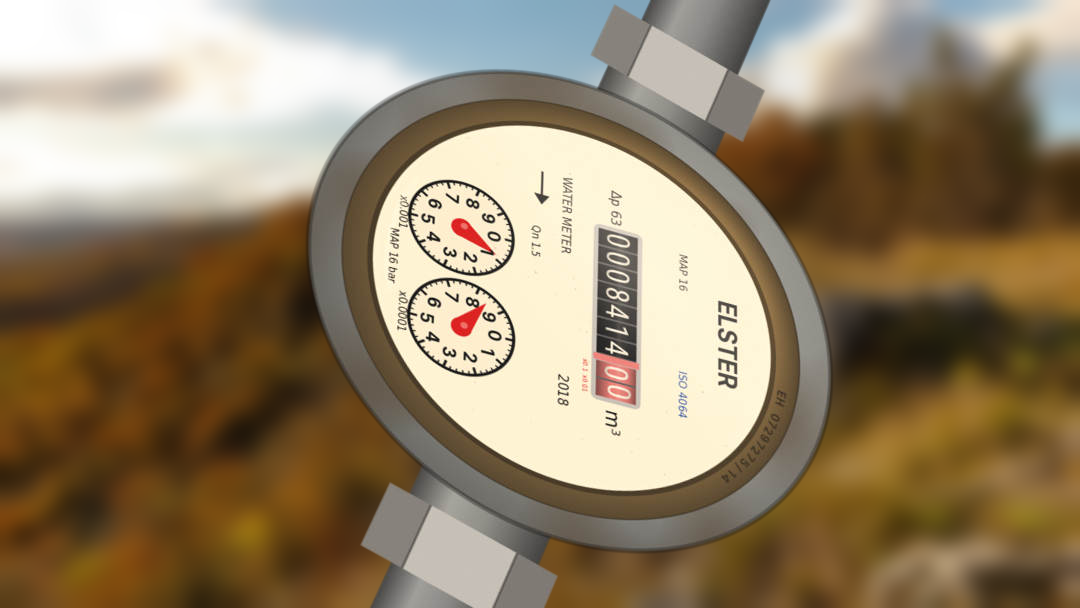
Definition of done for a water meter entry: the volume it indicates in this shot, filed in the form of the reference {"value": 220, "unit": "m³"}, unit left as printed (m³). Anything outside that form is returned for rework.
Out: {"value": 8414.0008, "unit": "m³"}
